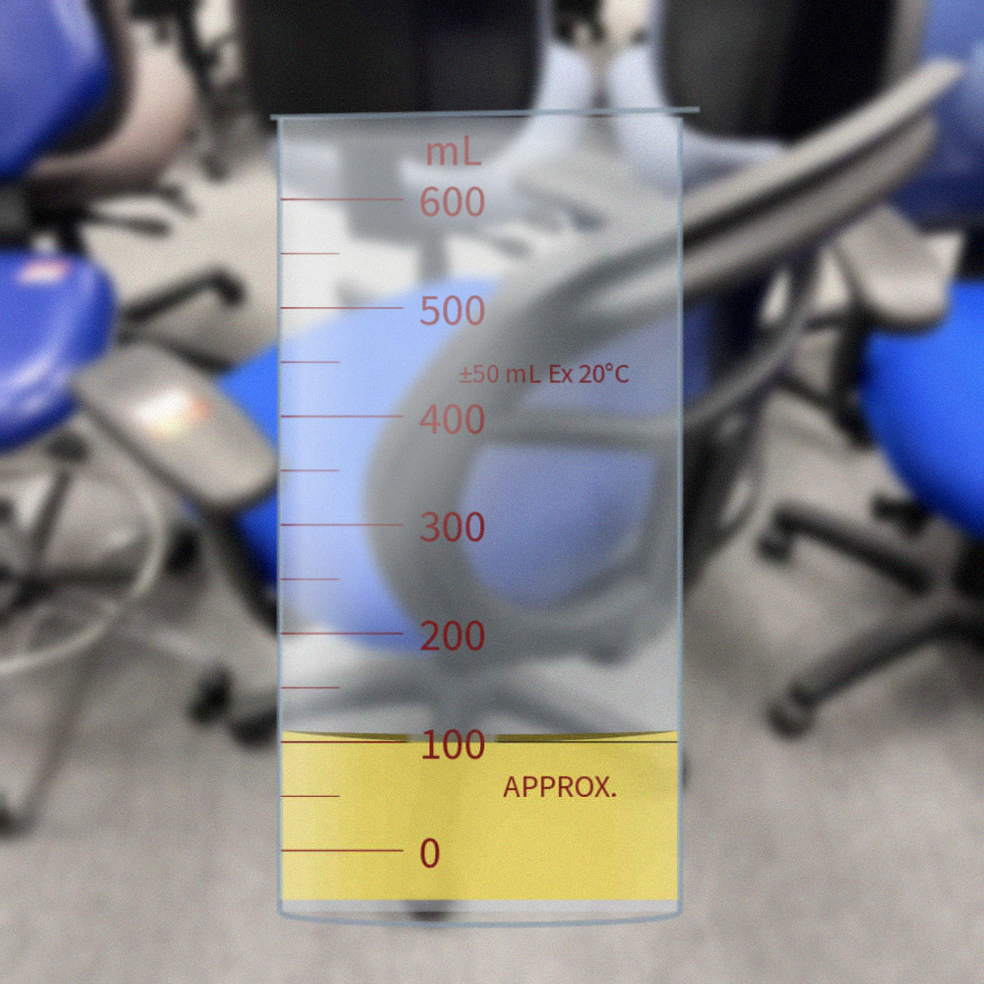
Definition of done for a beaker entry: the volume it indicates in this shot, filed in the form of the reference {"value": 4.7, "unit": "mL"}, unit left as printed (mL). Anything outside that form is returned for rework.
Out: {"value": 100, "unit": "mL"}
